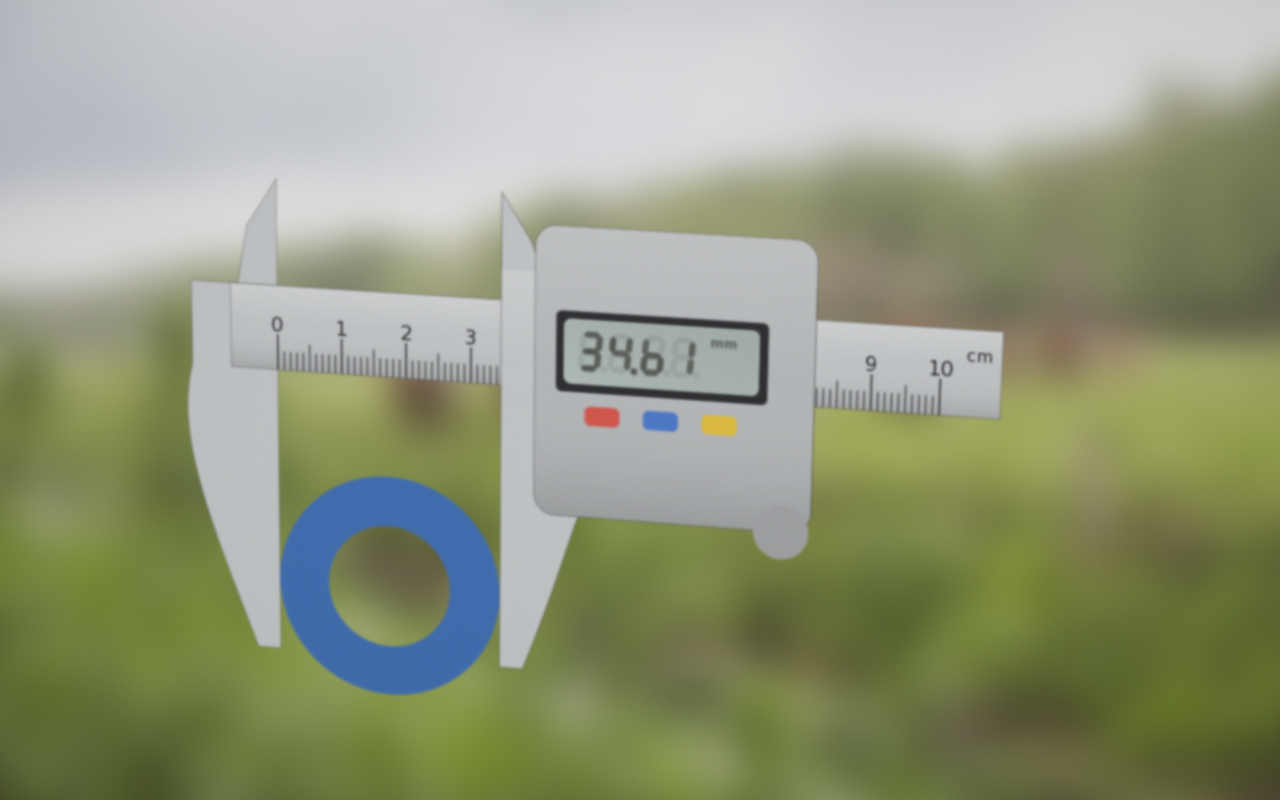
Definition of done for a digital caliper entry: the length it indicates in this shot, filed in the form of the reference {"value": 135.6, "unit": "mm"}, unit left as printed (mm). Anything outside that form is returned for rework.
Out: {"value": 34.61, "unit": "mm"}
